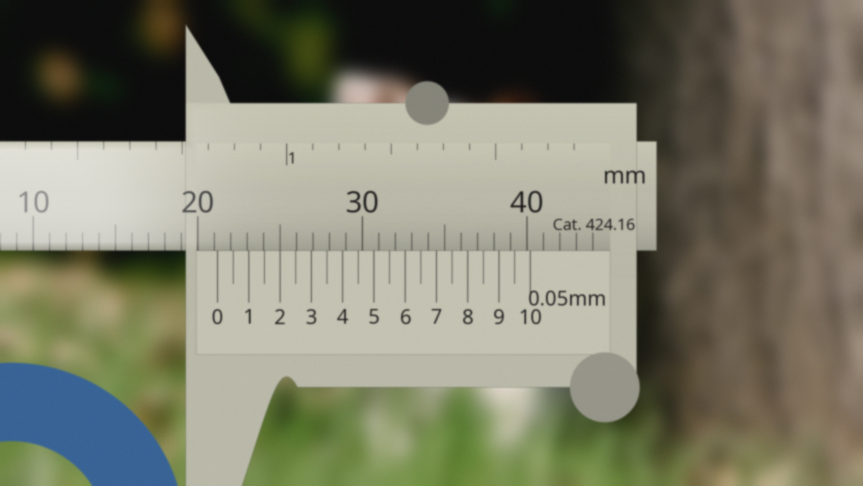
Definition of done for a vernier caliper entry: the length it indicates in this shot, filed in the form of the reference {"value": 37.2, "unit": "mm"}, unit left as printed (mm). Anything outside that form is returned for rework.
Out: {"value": 21.2, "unit": "mm"}
